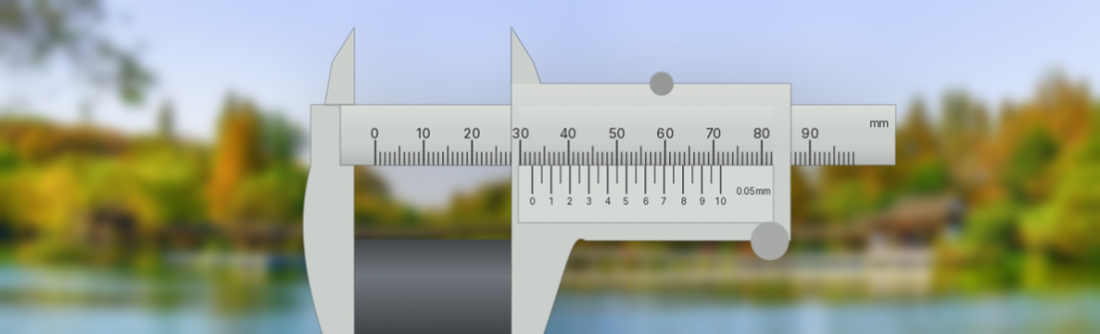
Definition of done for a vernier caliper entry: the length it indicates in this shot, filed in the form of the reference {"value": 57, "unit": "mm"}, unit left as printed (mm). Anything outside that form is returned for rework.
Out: {"value": 32.5, "unit": "mm"}
